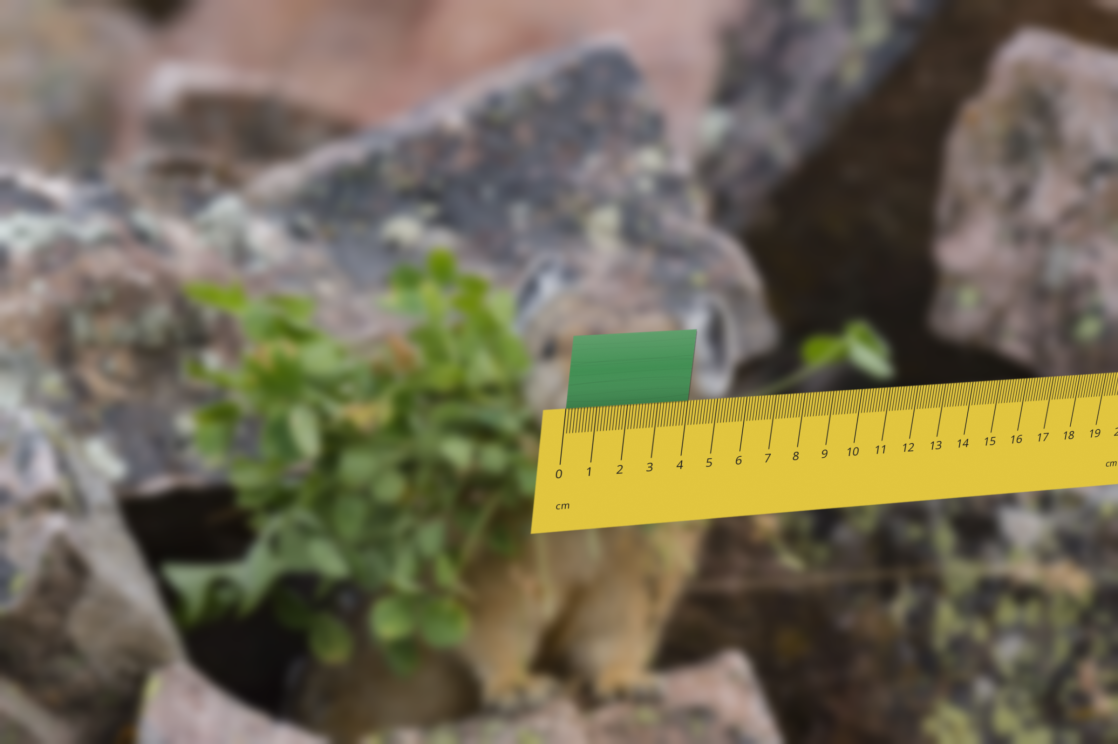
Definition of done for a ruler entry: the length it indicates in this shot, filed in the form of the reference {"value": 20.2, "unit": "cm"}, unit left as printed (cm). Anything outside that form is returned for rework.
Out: {"value": 4, "unit": "cm"}
